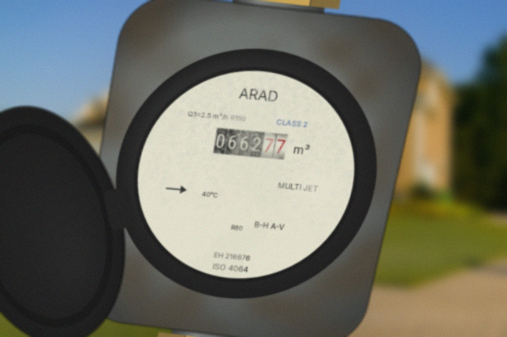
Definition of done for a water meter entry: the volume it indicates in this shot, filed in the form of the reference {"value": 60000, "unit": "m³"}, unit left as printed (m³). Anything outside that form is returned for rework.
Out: {"value": 662.77, "unit": "m³"}
